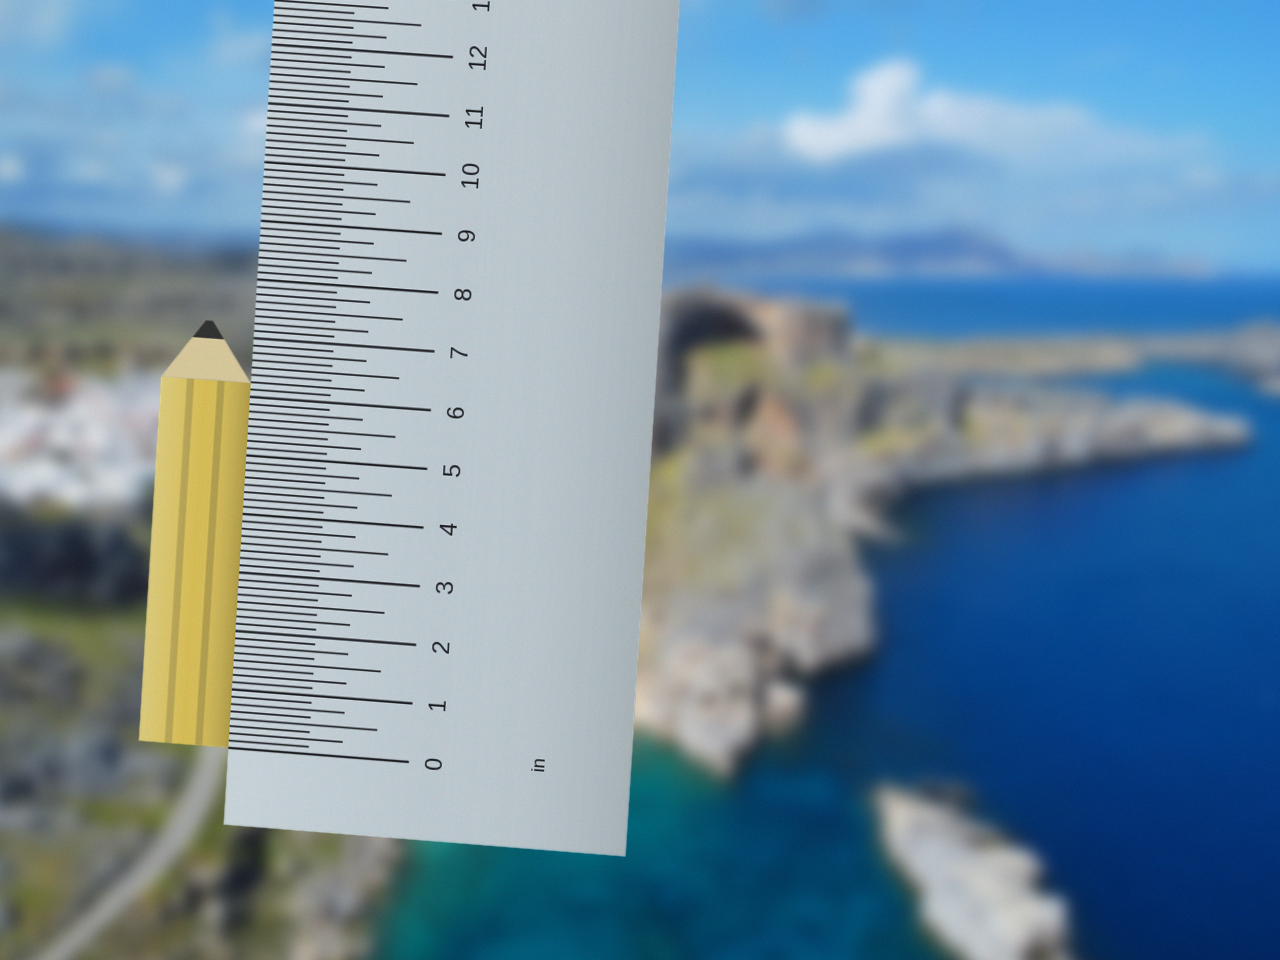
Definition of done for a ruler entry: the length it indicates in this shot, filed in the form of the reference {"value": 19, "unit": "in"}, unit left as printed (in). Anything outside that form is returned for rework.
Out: {"value": 7.25, "unit": "in"}
